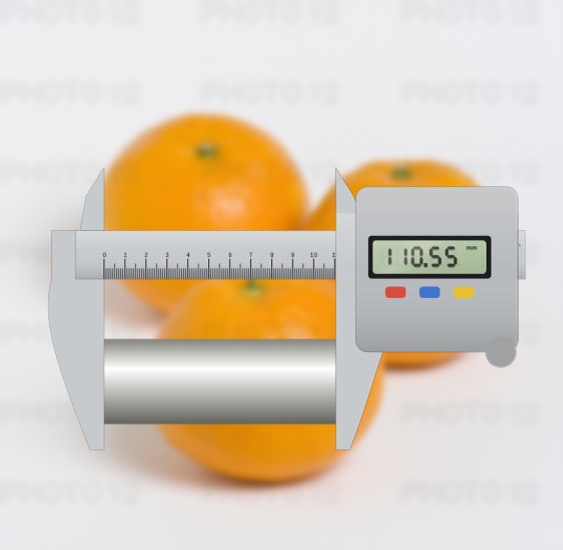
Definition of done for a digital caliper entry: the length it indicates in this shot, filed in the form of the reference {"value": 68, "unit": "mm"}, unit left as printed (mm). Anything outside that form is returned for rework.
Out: {"value": 110.55, "unit": "mm"}
